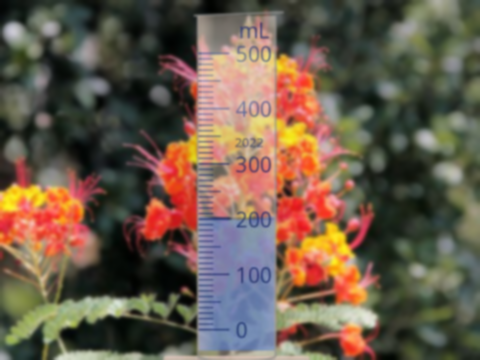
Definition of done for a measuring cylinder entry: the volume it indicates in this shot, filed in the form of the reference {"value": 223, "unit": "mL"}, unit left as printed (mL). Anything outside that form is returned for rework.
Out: {"value": 200, "unit": "mL"}
